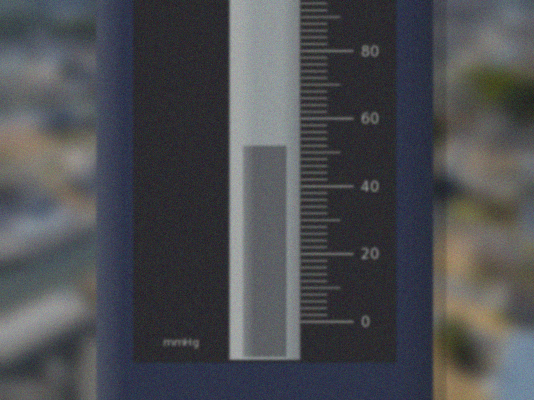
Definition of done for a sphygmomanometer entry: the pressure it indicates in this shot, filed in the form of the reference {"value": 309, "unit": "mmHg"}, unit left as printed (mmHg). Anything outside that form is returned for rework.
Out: {"value": 52, "unit": "mmHg"}
